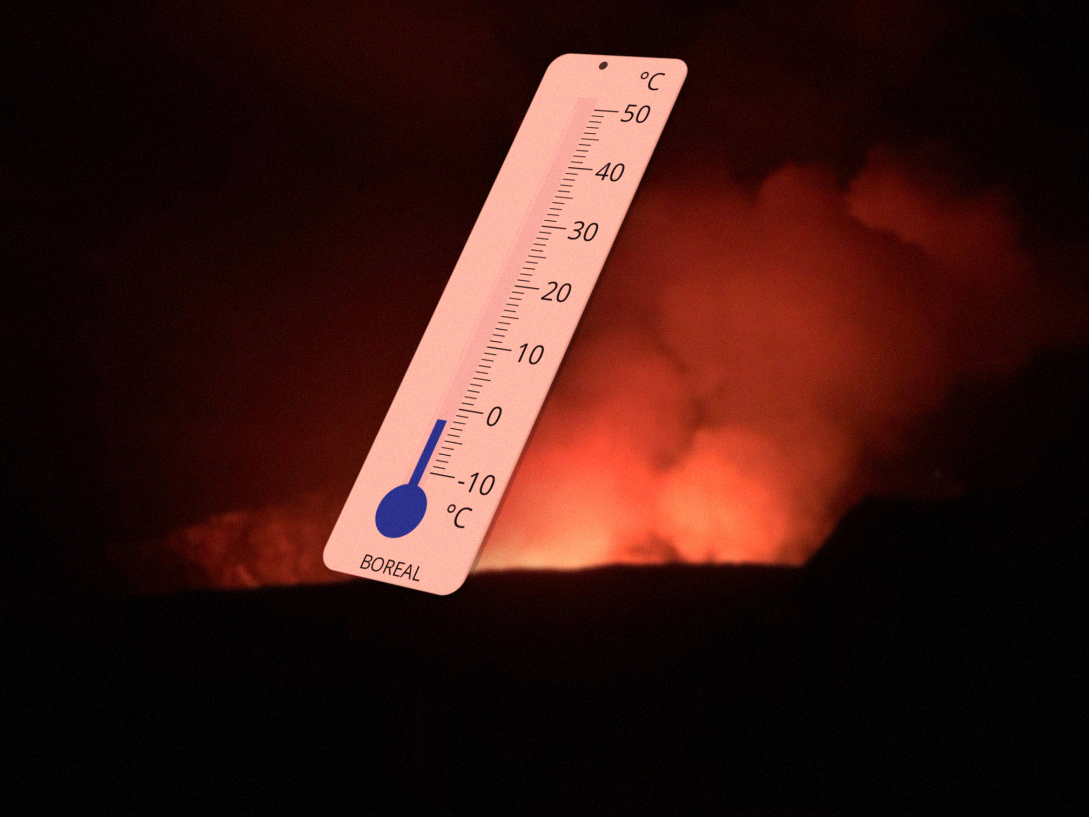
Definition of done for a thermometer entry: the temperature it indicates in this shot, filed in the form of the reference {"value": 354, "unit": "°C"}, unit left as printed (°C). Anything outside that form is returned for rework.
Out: {"value": -2, "unit": "°C"}
